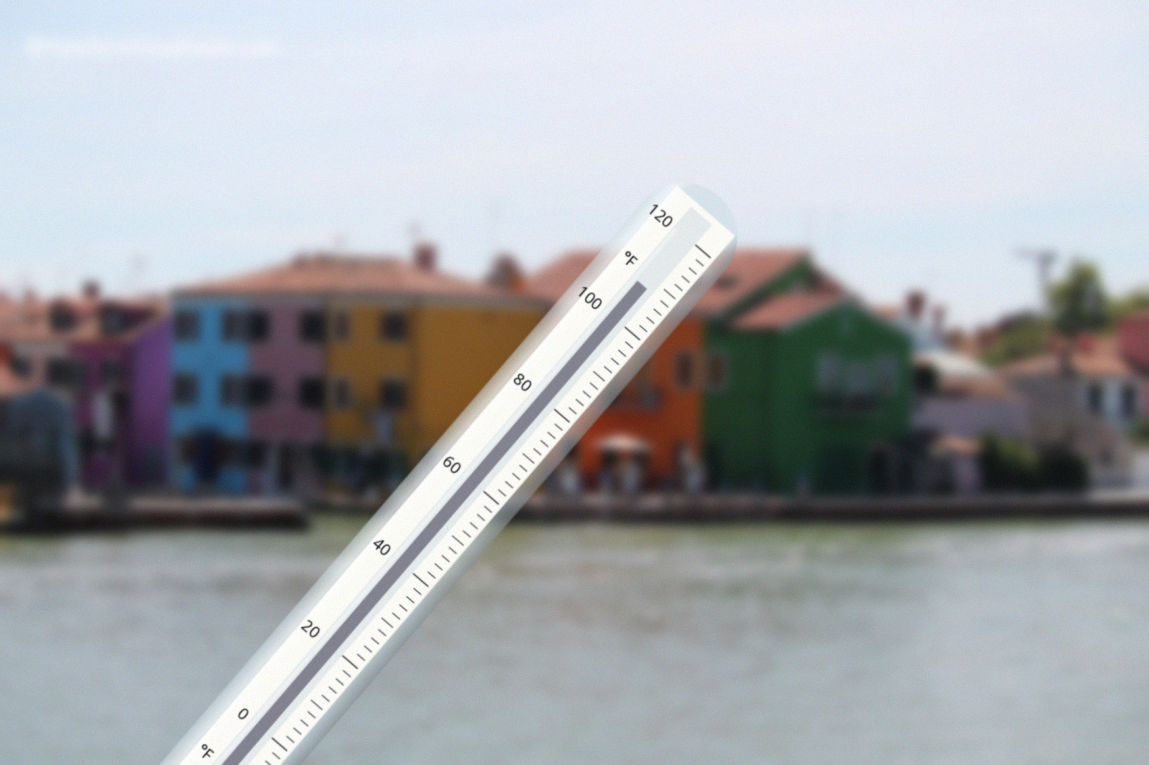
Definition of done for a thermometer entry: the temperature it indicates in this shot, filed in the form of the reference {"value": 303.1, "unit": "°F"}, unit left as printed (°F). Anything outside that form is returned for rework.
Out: {"value": 108, "unit": "°F"}
